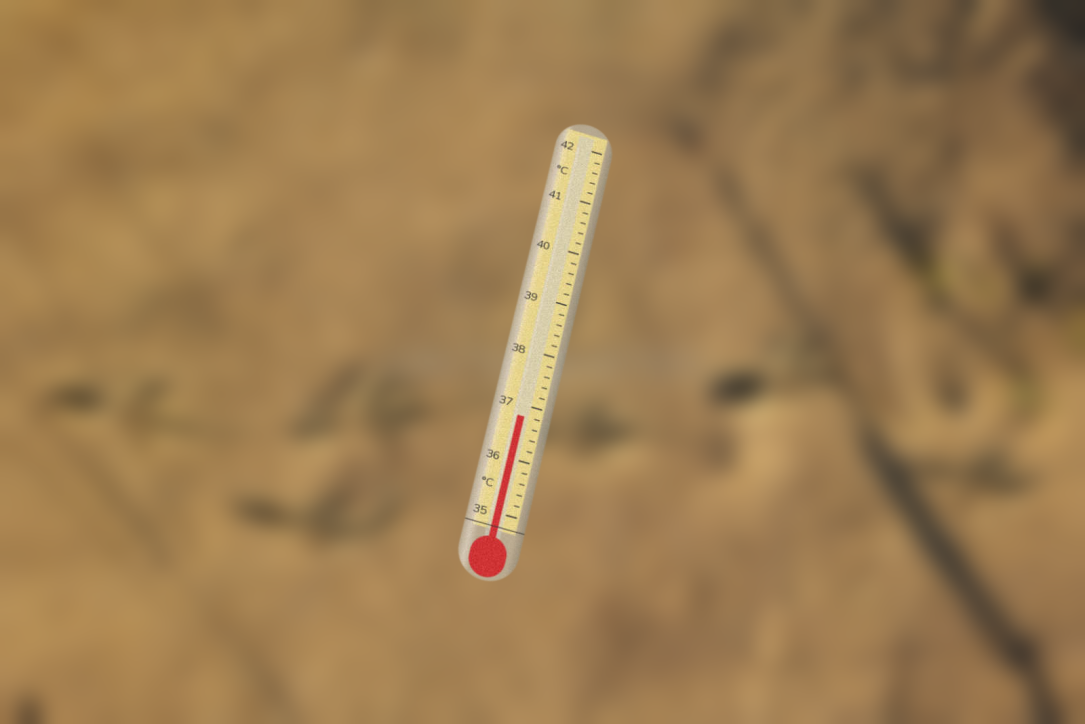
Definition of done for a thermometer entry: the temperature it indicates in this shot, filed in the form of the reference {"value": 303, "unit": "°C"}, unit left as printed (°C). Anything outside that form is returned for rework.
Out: {"value": 36.8, "unit": "°C"}
